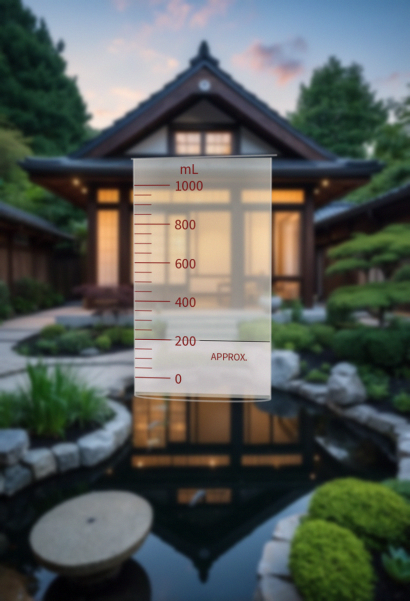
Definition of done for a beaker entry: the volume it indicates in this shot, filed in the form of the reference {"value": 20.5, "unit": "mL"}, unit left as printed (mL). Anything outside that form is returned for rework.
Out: {"value": 200, "unit": "mL"}
